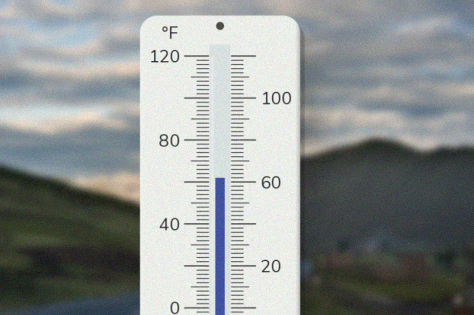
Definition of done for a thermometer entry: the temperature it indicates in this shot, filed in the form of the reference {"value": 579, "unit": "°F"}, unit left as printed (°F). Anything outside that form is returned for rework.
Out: {"value": 62, "unit": "°F"}
